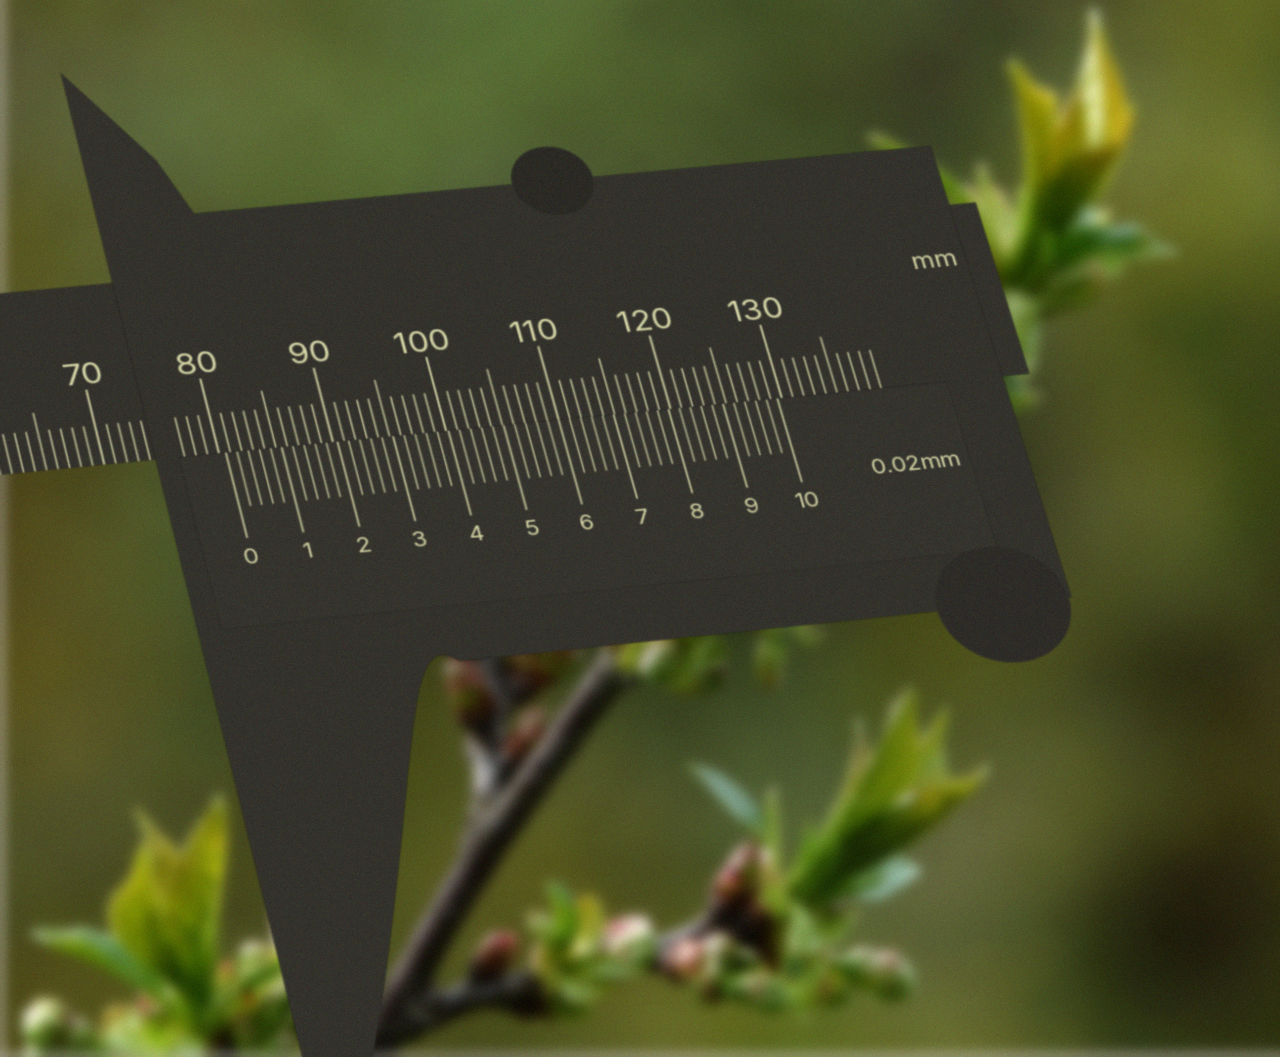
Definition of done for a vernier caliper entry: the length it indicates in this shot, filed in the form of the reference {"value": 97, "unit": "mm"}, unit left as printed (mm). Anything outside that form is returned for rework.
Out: {"value": 80.6, "unit": "mm"}
